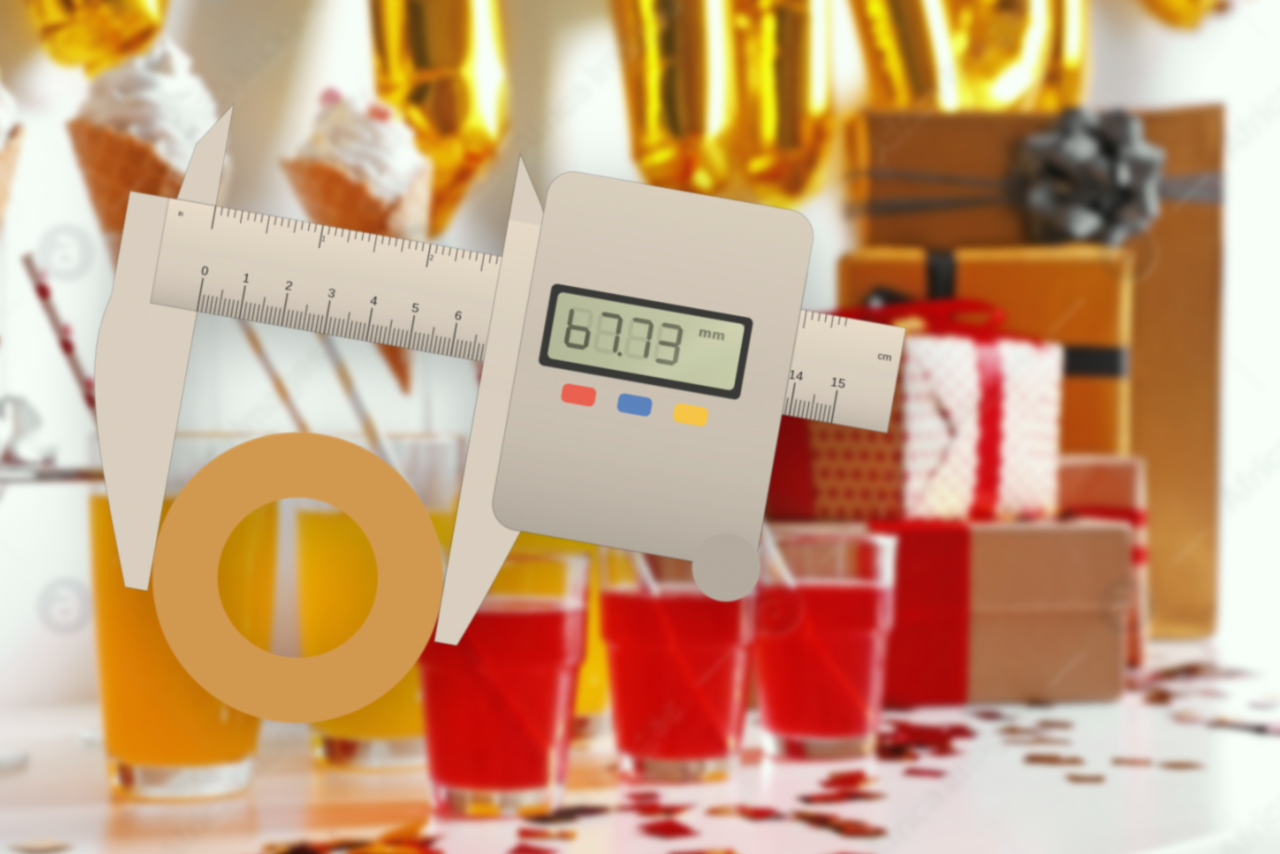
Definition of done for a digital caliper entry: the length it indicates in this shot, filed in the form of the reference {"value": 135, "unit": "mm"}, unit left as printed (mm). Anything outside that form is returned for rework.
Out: {"value": 67.73, "unit": "mm"}
